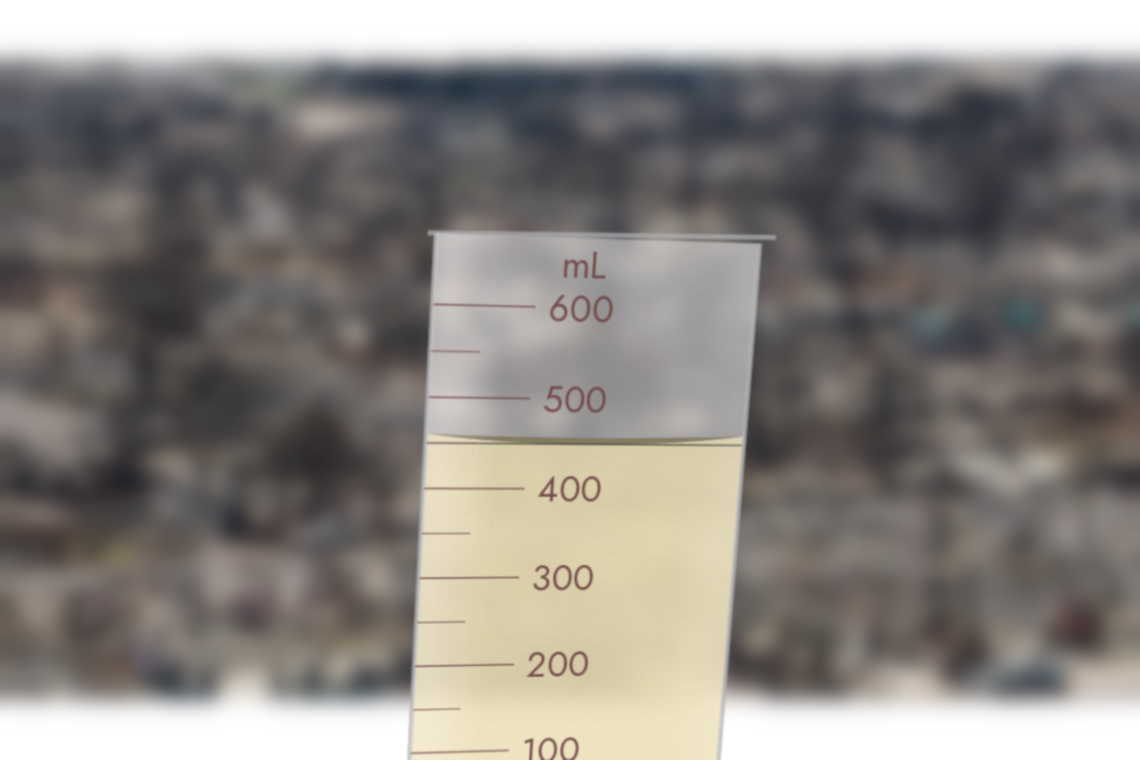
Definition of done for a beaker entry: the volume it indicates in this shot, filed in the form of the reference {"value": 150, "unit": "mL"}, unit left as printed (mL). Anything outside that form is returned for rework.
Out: {"value": 450, "unit": "mL"}
